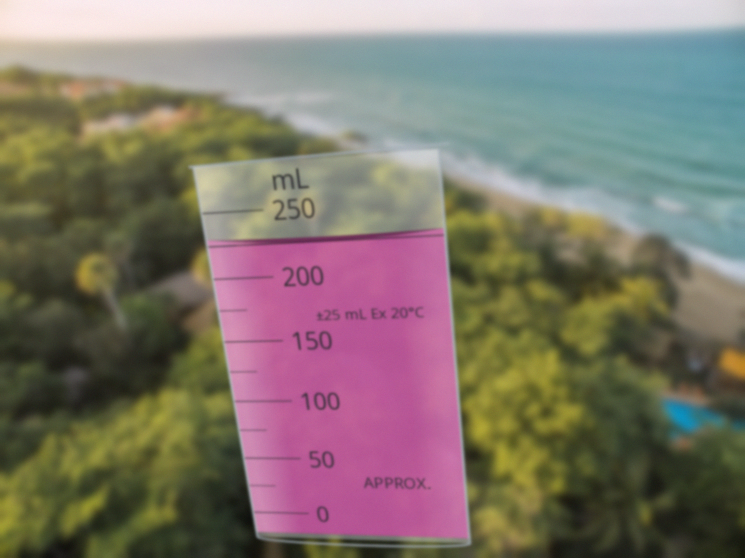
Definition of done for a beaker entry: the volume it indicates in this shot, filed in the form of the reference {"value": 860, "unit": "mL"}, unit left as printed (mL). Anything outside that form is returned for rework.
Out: {"value": 225, "unit": "mL"}
